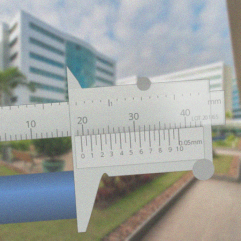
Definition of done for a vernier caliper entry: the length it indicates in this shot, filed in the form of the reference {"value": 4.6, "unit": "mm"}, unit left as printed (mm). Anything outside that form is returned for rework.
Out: {"value": 19.6, "unit": "mm"}
